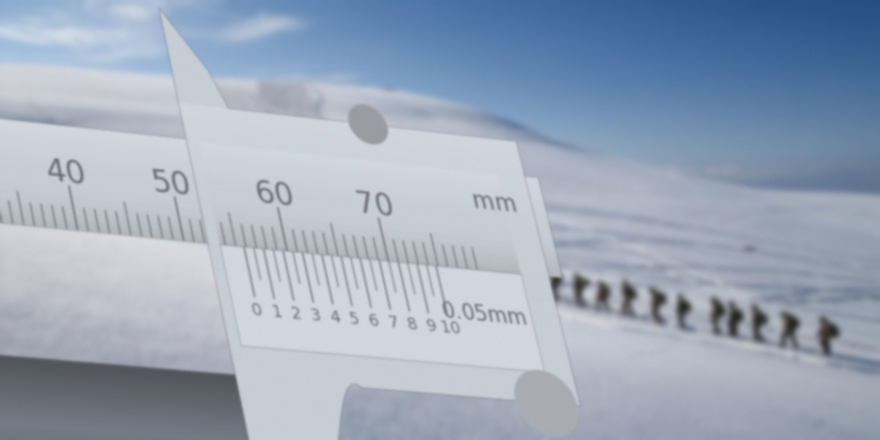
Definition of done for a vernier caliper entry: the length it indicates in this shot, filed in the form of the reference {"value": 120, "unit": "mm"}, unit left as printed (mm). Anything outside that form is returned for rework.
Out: {"value": 55.8, "unit": "mm"}
